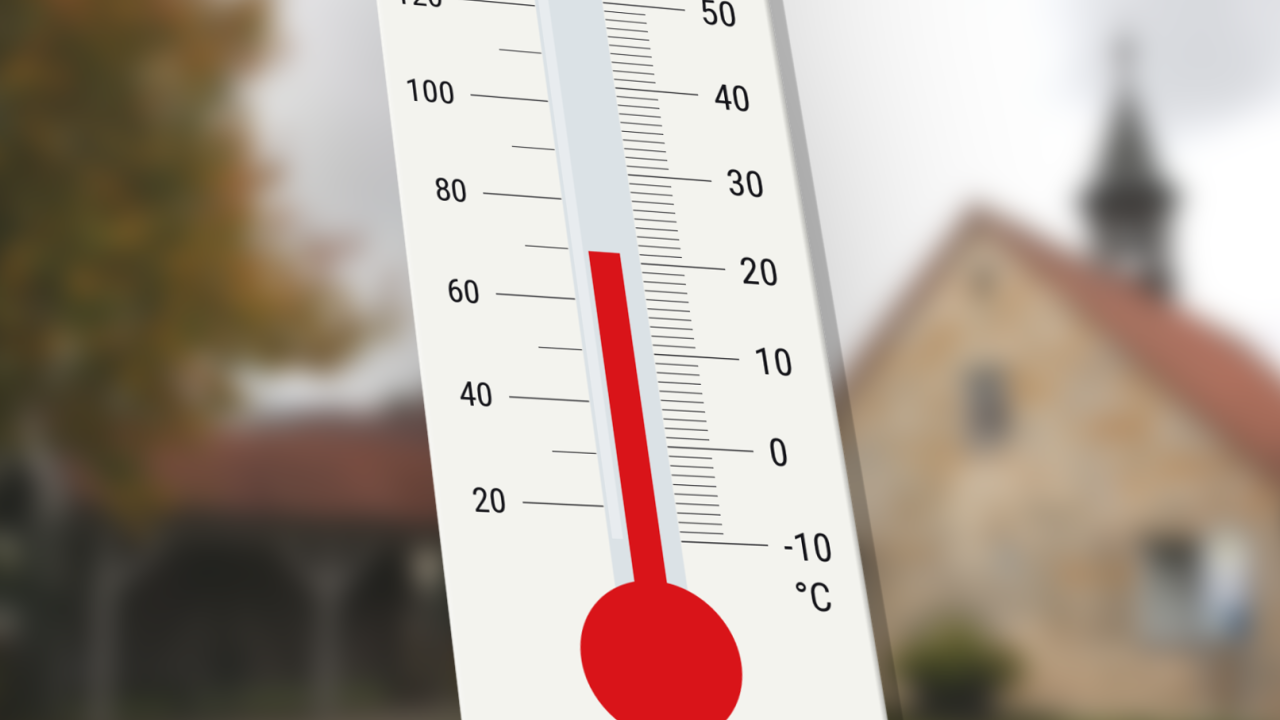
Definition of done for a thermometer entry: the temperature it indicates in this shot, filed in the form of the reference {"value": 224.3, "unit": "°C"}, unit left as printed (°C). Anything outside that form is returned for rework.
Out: {"value": 21, "unit": "°C"}
